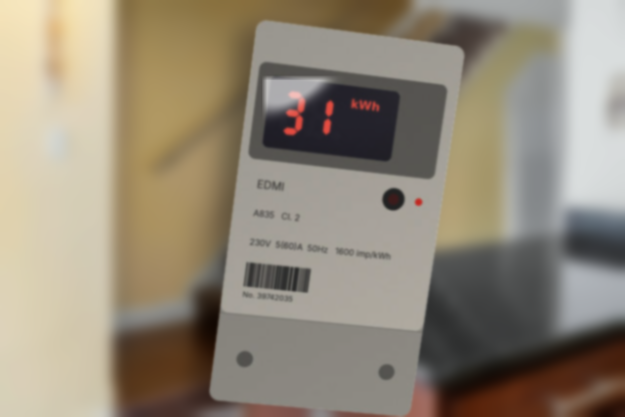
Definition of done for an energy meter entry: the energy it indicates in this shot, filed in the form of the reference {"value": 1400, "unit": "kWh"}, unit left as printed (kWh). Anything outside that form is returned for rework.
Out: {"value": 31, "unit": "kWh"}
